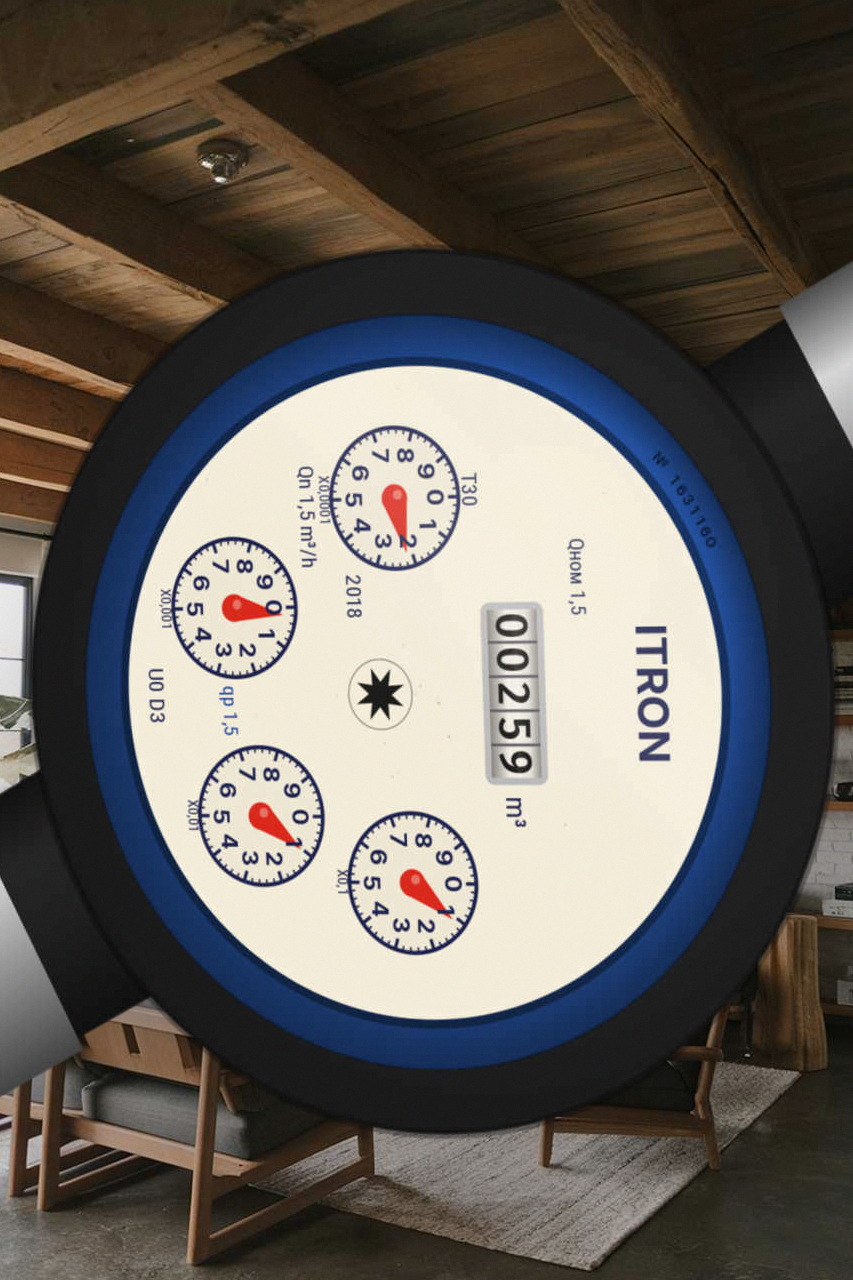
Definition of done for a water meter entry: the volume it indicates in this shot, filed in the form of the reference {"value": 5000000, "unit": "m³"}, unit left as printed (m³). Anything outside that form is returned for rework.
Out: {"value": 259.1102, "unit": "m³"}
